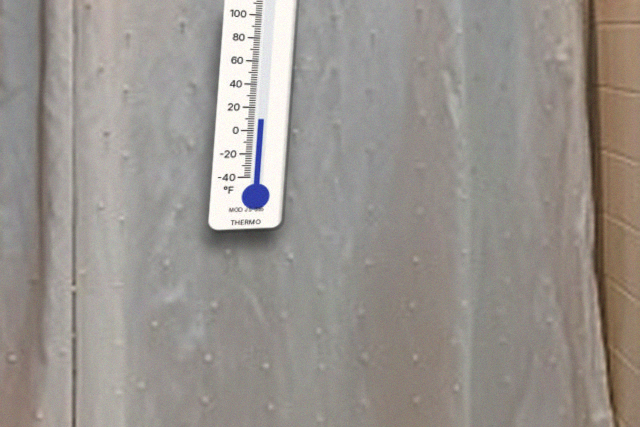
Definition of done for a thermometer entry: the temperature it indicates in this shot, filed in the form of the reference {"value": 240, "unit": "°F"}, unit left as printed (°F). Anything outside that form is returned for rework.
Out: {"value": 10, "unit": "°F"}
